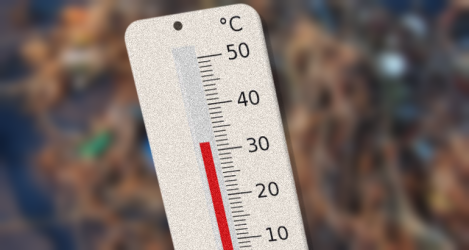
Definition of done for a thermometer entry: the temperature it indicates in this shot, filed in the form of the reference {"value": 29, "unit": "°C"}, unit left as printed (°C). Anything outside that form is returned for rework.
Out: {"value": 32, "unit": "°C"}
